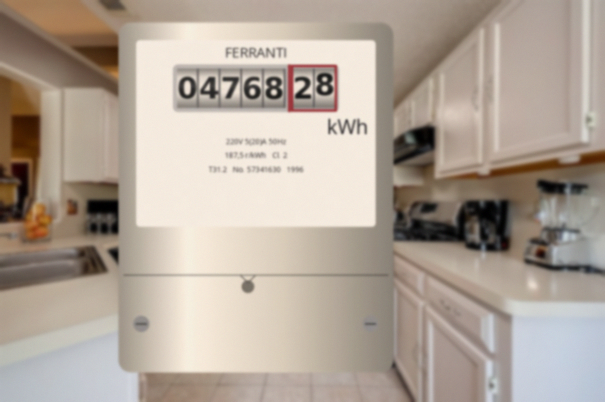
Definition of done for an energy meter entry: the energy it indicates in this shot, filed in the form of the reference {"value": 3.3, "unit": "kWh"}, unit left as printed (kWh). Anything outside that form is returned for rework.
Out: {"value": 4768.28, "unit": "kWh"}
